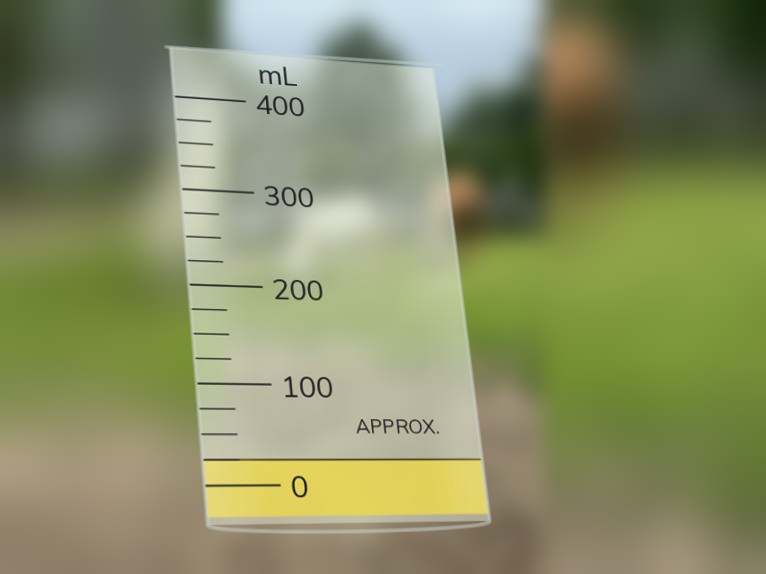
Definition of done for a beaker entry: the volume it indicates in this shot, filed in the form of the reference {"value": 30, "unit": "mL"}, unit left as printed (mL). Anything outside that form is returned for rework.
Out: {"value": 25, "unit": "mL"}
